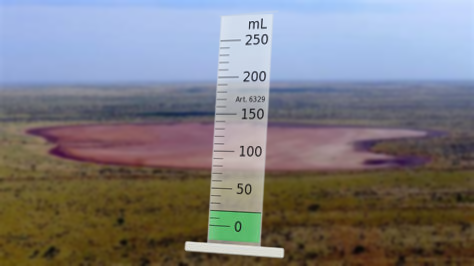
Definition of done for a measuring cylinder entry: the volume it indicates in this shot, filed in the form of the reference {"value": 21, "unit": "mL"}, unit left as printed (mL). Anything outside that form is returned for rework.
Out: {"value": 20, "unit": "mL"}
